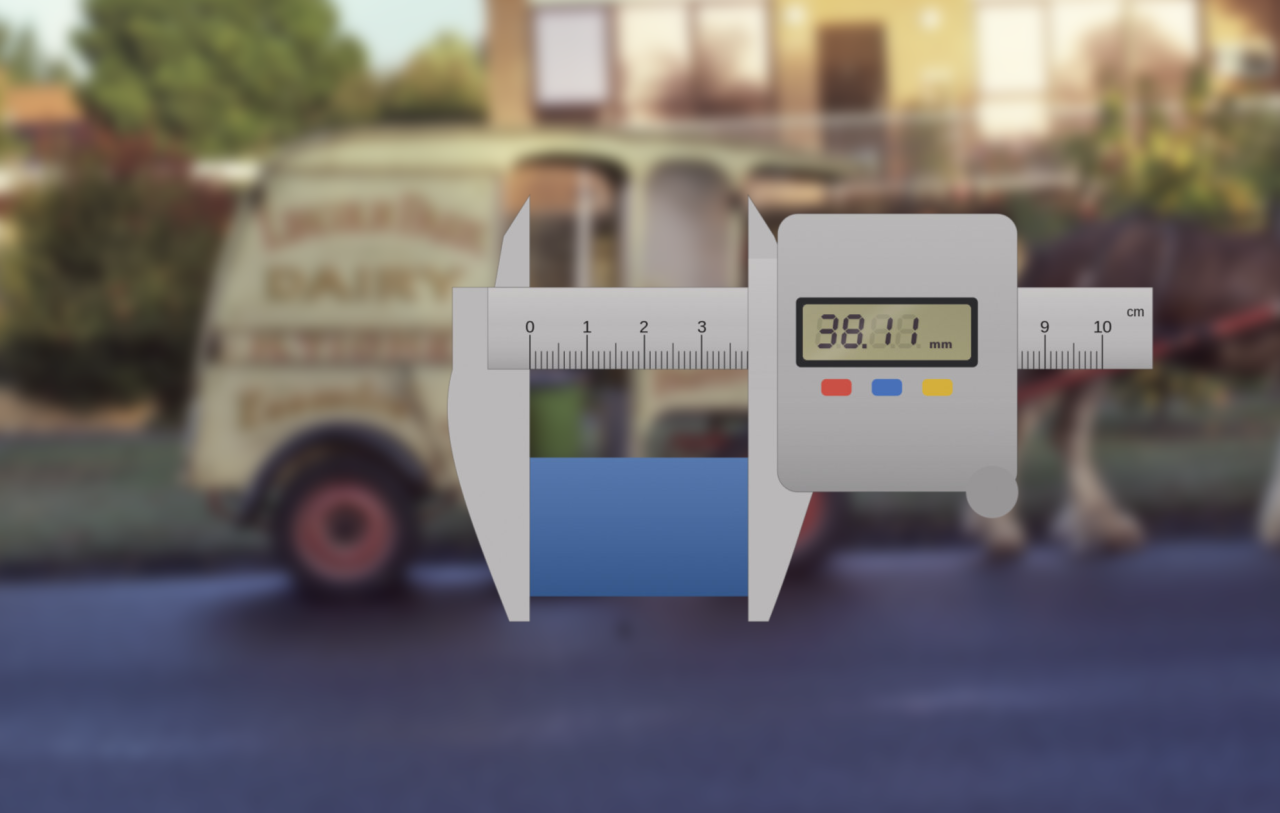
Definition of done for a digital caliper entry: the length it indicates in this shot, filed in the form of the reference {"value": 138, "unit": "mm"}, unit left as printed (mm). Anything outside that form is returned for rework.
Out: {"value": 38.11, "unit": "mm"}
